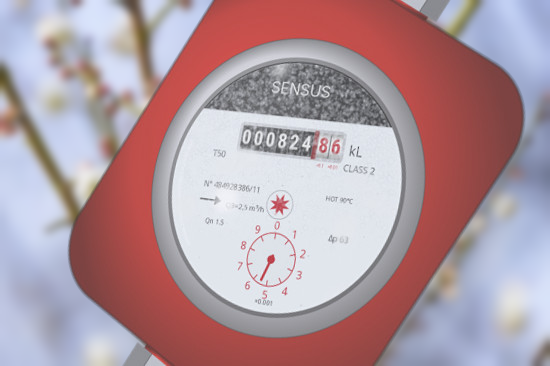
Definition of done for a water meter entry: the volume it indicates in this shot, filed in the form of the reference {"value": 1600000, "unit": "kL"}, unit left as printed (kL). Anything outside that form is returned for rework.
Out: {"value": 824.865, "unit": "kL"}
